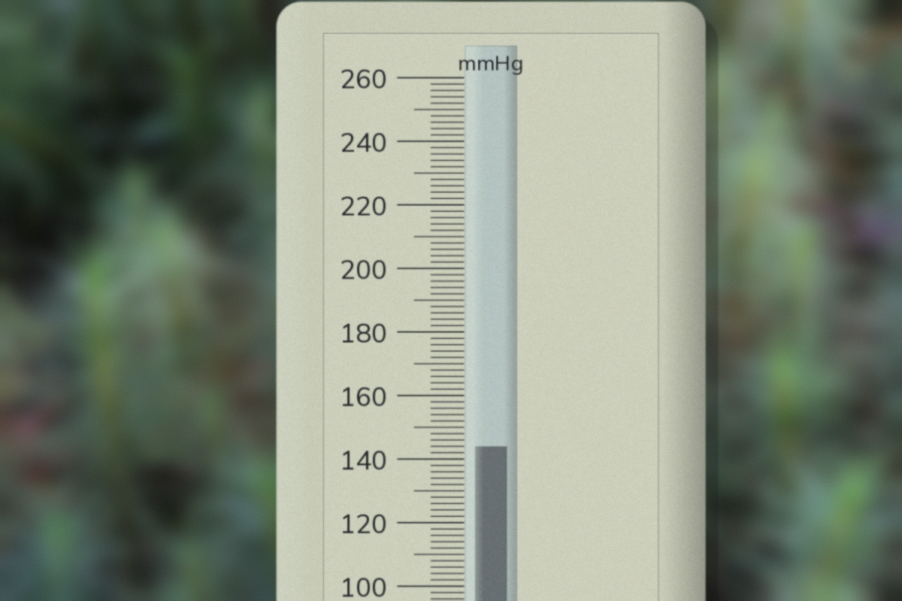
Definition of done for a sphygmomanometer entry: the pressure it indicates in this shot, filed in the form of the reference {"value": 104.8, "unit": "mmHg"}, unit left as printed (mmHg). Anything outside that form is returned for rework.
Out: {"value": 144, "unit": "mmHg"}
